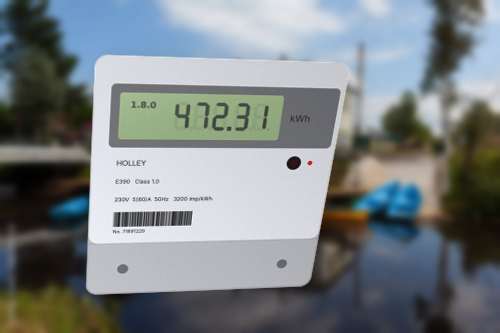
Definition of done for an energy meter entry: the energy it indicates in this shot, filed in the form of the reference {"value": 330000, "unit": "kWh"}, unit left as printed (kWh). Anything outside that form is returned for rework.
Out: {"value": 472.31, "unit": "kWh"}
